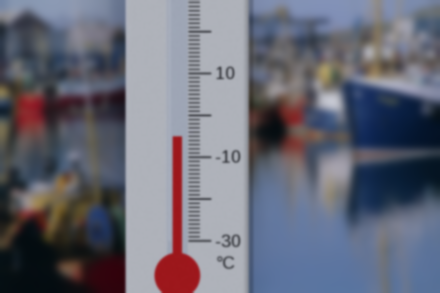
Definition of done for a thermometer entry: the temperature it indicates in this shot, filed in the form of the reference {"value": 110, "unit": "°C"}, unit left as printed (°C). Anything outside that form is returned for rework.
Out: {"value": -5, "unit": "°C"}
